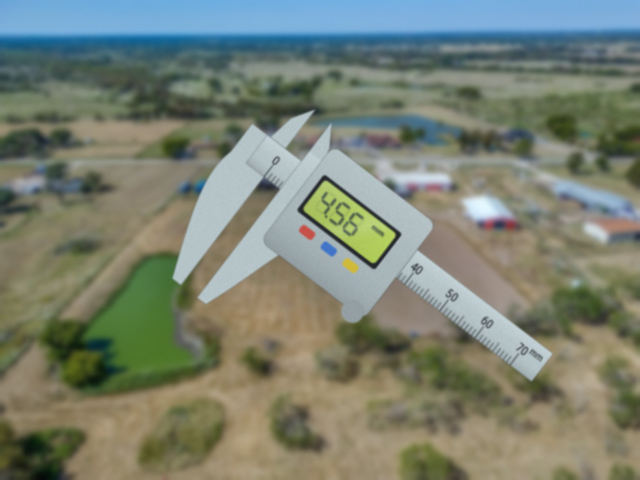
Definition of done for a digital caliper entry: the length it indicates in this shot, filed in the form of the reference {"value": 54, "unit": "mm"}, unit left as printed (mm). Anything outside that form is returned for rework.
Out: {"value": 4.56, "unit": "mm"}
